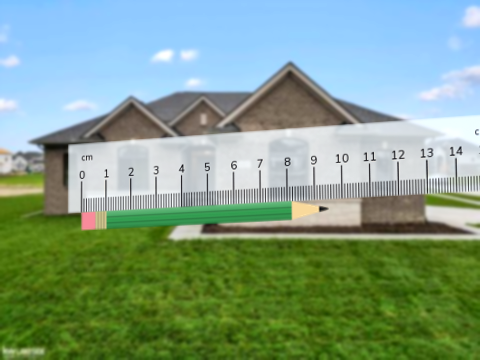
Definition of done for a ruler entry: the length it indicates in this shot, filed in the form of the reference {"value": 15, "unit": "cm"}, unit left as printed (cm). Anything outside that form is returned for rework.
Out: {"value": 9.5, "unit": "cm"}
